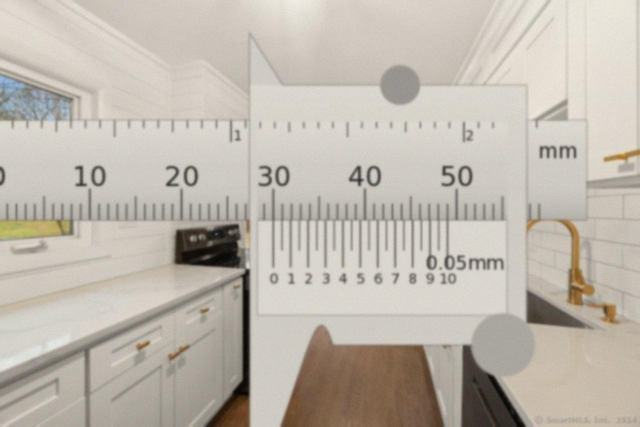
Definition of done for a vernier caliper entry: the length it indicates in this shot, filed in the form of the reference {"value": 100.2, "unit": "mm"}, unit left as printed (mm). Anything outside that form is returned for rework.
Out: {"value": 30.0, "unit": "mm"}
